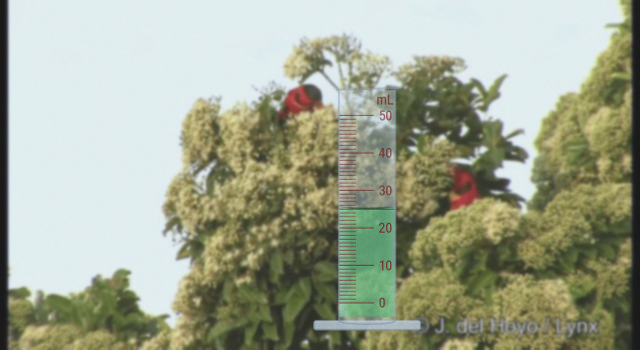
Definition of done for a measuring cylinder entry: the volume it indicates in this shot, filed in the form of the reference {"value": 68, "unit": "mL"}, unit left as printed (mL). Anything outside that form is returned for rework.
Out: {"value": 25, "unit": "mL"}
